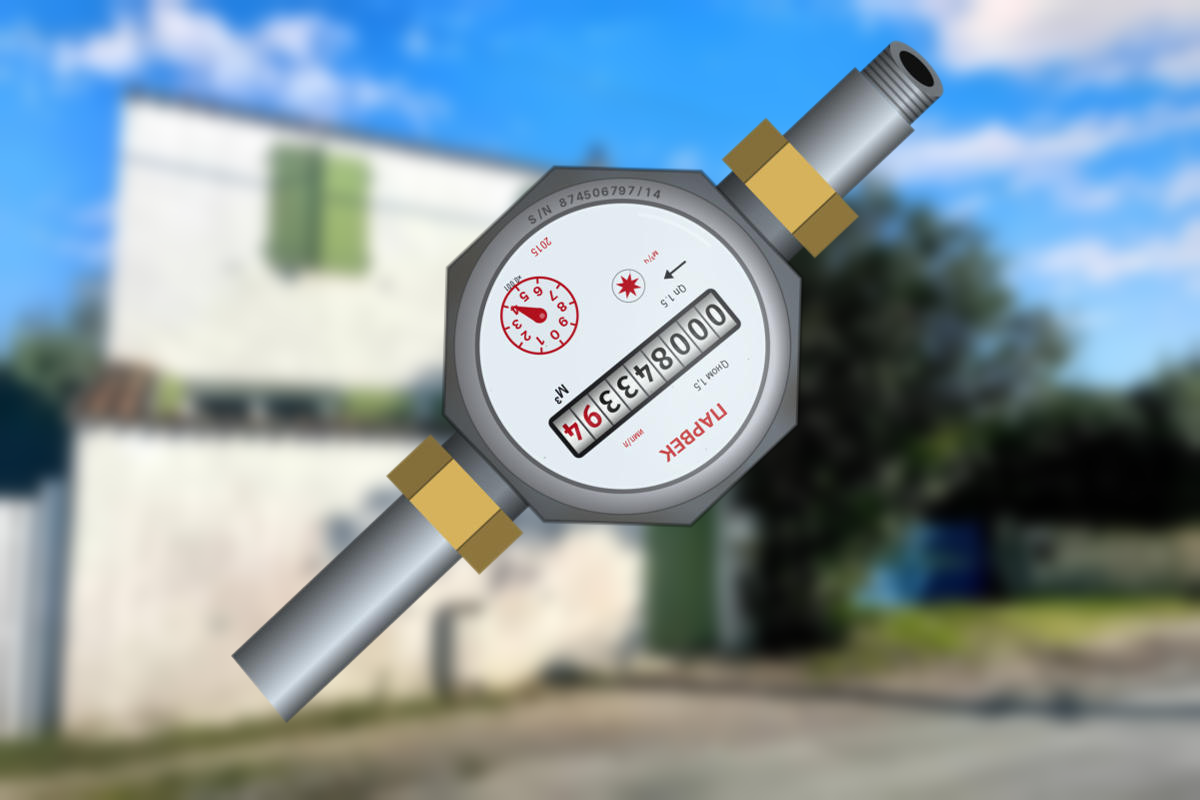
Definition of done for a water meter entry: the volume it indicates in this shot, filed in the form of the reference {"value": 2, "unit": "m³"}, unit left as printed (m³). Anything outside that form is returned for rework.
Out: {"value": 8433.944, "unit": "m³"}
